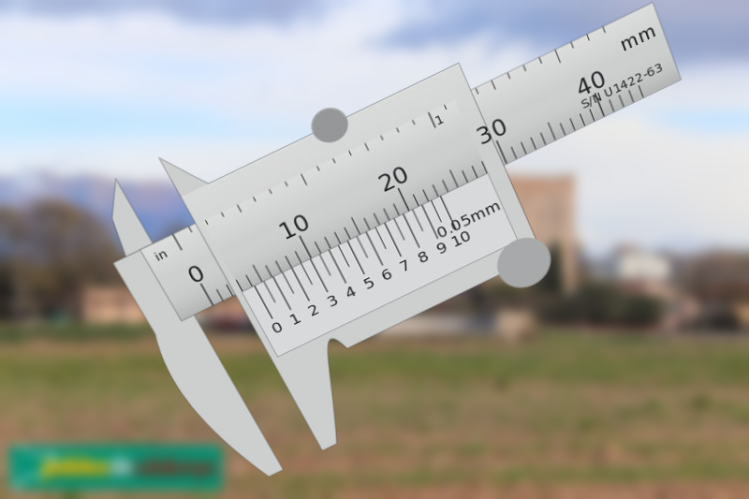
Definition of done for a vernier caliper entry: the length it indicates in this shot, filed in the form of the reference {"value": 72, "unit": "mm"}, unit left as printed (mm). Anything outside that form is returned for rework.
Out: {"value": 4.2, "unit": "mm"}
